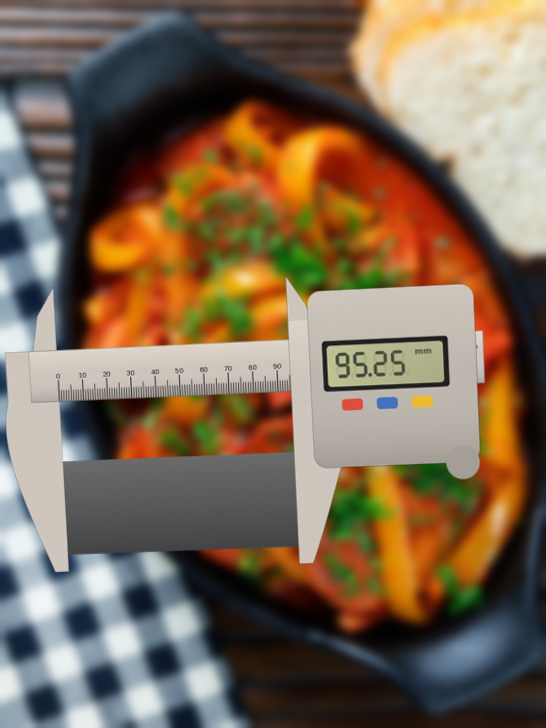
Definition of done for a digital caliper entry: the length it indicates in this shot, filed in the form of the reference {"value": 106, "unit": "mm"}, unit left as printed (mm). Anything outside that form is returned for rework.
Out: {"value": 95.25, "unit": "mm"}
